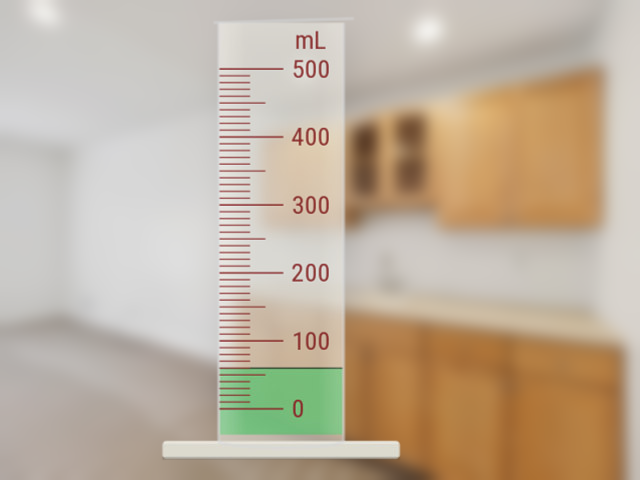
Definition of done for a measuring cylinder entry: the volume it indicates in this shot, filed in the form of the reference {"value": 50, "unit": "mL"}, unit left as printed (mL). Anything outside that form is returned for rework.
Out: {"value": 60, "unit": "mL"}
